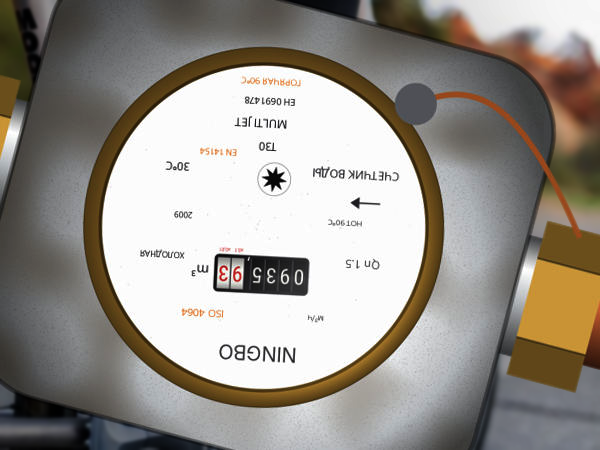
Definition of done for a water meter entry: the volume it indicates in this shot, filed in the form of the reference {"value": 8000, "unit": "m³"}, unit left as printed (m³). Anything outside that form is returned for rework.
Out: {"value": 935.93, "unit": "m³"}
